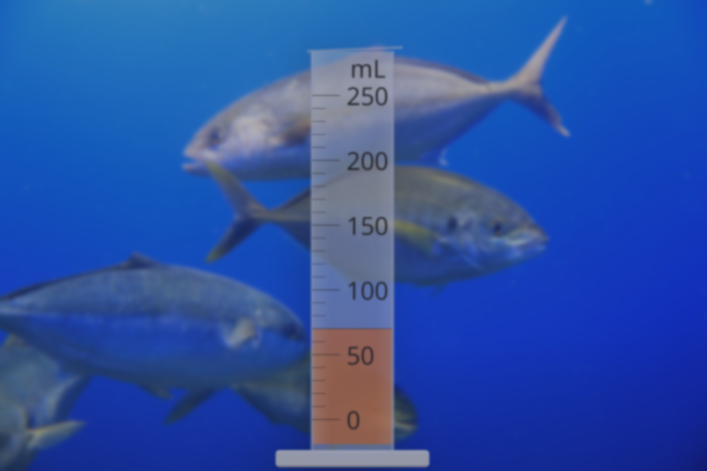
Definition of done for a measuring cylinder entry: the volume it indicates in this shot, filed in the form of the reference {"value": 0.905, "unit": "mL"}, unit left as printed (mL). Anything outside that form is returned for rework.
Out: {"value": 70, "unit": "mL"}
